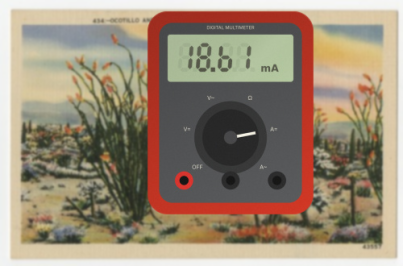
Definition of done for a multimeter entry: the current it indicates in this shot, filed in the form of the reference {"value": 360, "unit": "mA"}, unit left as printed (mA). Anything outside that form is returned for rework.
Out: {"value": 18.61, "unit": "mA"}
